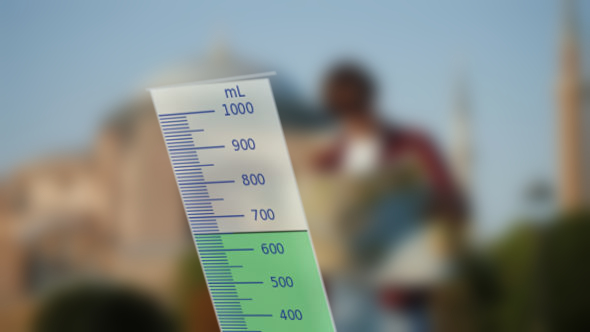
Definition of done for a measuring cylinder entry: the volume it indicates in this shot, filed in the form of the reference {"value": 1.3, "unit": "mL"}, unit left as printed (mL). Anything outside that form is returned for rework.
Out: {"value": 650, "unit": "mL"}
